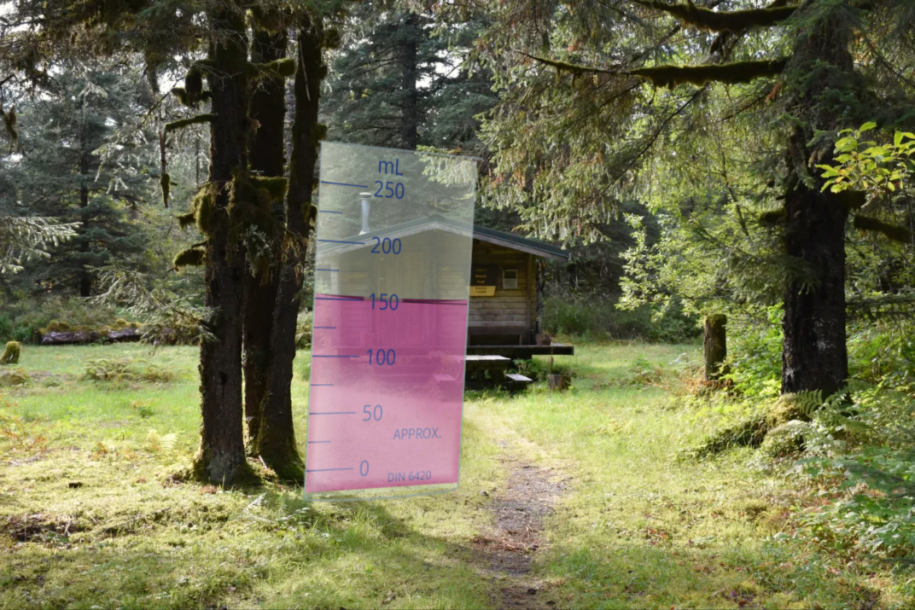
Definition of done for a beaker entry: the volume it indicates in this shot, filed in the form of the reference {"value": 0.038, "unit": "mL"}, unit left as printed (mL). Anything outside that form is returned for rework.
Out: {"value": 150, "unit": "mL"}
